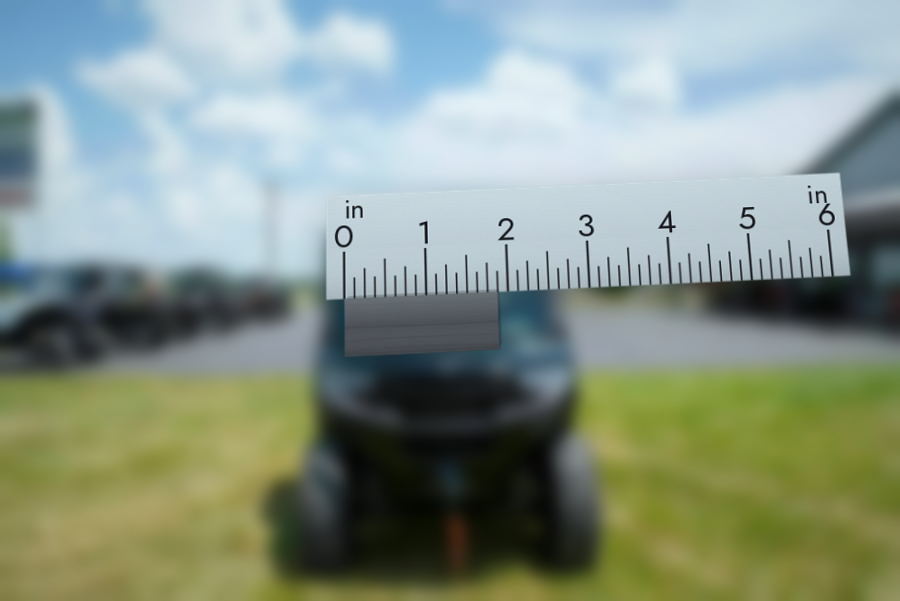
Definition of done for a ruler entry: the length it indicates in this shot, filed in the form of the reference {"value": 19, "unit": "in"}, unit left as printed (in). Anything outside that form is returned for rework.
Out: {"value": 1.875, "unit": "in"}
